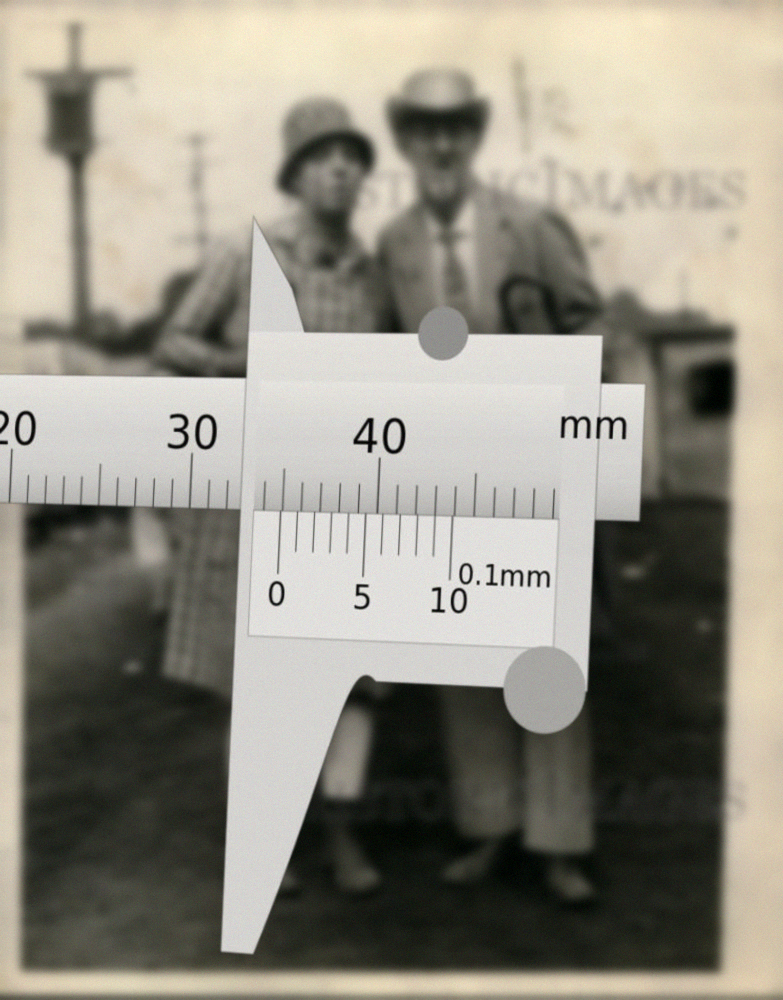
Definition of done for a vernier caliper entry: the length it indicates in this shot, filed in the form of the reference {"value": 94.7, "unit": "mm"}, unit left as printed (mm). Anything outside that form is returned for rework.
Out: {"value": 34.9, "unit": "mm"}
